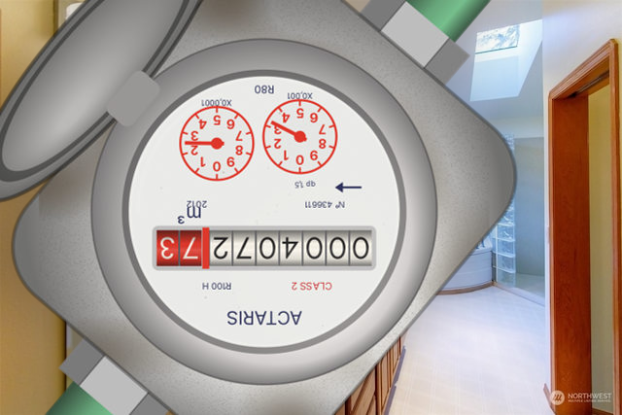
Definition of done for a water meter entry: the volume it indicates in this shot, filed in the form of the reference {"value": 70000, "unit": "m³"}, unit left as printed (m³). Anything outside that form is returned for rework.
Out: {"value": 4072.7332, "unit": "m³"}
